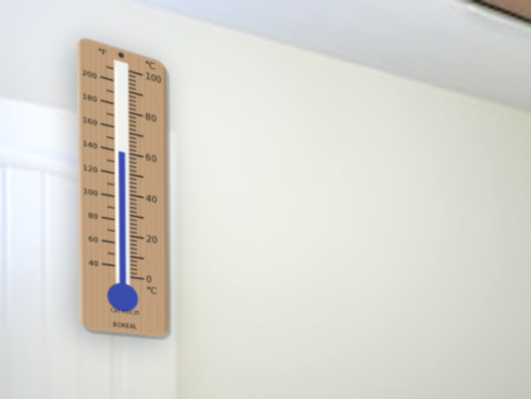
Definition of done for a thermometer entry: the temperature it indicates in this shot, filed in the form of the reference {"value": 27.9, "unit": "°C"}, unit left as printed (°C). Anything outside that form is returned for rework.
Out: {"value": 60, "unit": "°C"}
